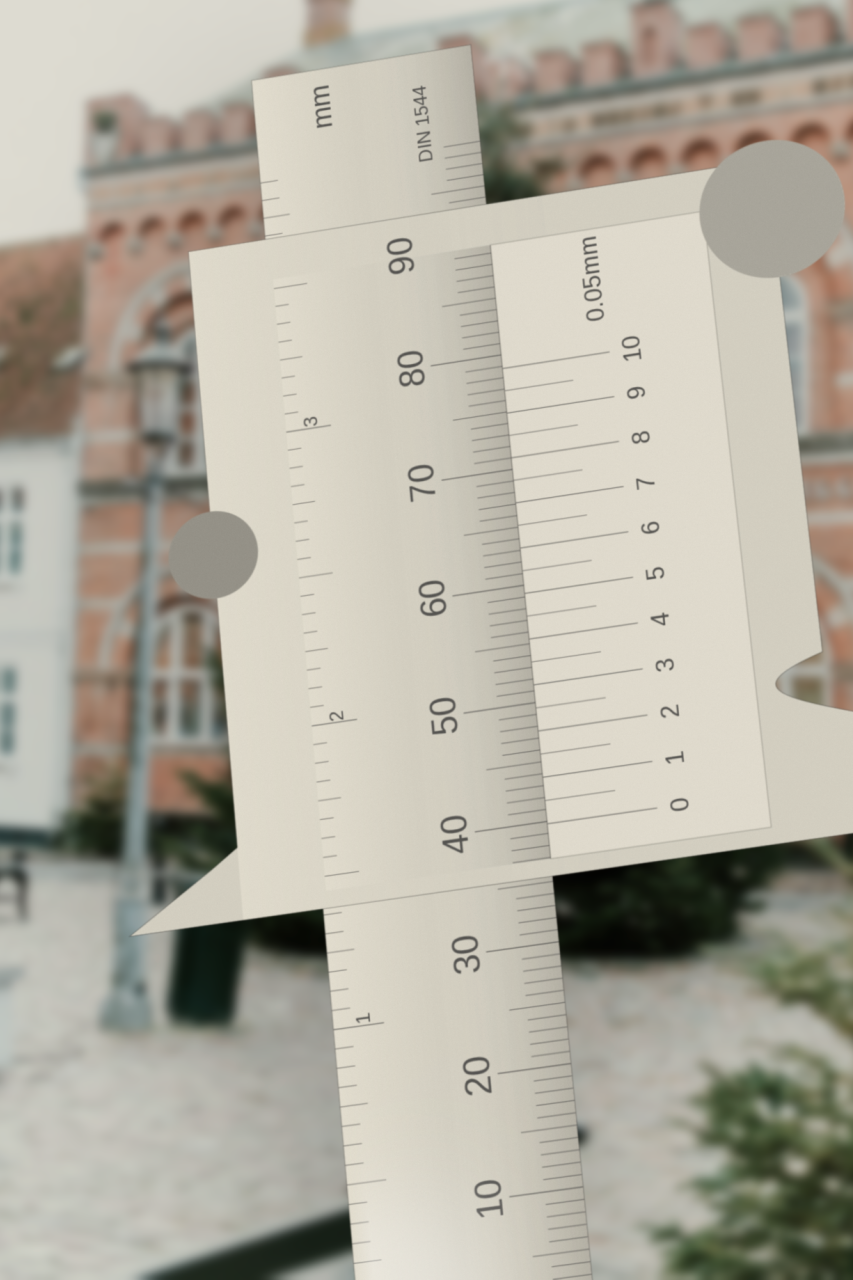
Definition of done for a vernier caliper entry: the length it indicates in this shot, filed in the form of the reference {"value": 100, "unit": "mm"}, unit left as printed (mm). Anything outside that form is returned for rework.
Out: {"value": 39.8, "unit": "mm"}
